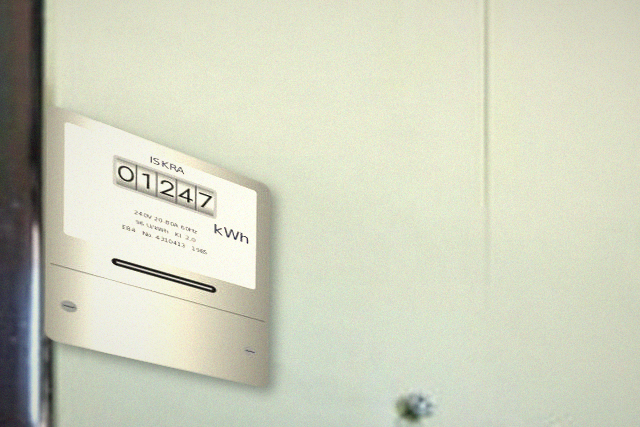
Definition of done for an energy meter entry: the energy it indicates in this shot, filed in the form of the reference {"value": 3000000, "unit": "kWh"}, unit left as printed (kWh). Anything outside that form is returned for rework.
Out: {"value": 1247, "unit": "kWh"}
